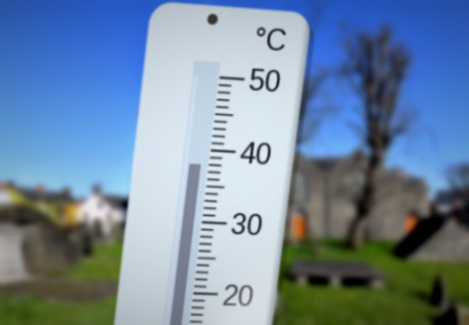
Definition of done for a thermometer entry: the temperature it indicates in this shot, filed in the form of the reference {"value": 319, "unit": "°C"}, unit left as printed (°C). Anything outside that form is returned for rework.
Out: {"value": 38, "unit": "°C"}
